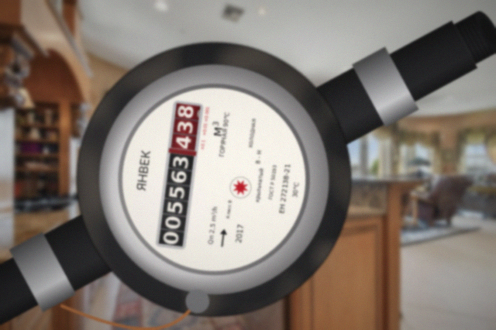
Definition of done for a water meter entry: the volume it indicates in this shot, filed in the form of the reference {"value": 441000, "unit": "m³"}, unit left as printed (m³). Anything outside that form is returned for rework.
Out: {"value": 5563.438, "unit": "m³"}
